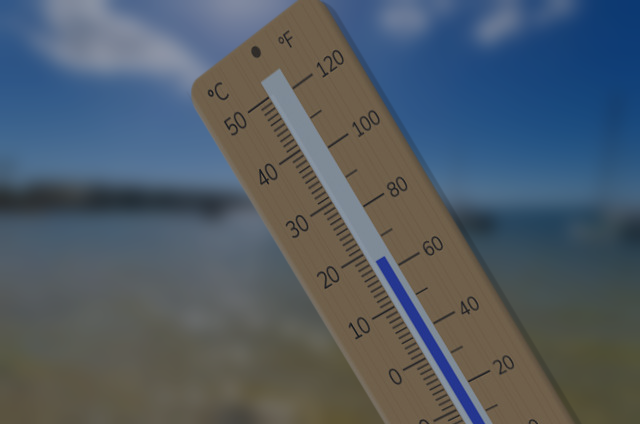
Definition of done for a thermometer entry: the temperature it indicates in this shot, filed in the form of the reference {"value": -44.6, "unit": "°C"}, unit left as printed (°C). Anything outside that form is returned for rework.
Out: {"value": 18, "unit": "°C"}
